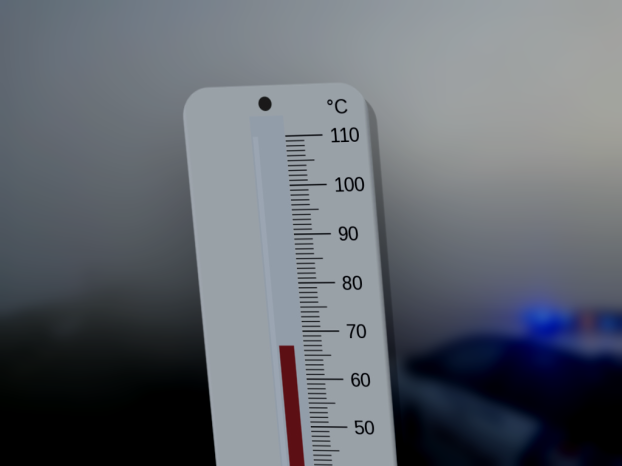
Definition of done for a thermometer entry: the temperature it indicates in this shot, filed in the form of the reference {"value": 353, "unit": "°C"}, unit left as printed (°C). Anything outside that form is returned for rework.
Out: {"value": 67, "unit": "°C"}
